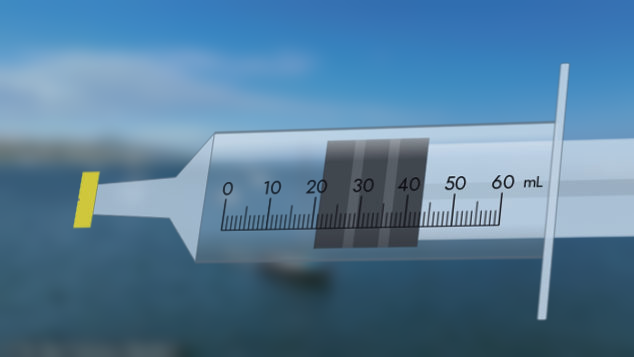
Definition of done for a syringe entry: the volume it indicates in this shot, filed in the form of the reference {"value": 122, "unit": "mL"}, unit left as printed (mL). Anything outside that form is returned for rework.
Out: {"value": 21, "unit": "mL"}
